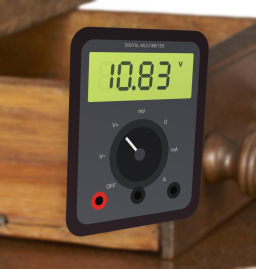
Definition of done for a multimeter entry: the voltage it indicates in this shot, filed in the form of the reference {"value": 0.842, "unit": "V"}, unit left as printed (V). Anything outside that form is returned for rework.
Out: {"value": 10.83, "unit": "V"}
